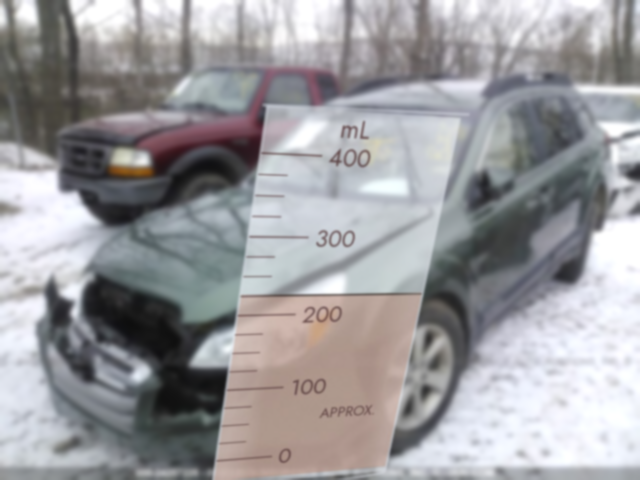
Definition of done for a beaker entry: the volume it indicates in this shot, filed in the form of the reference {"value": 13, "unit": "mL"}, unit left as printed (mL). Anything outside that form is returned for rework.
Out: {"value": 225, "unit": "mL"}
